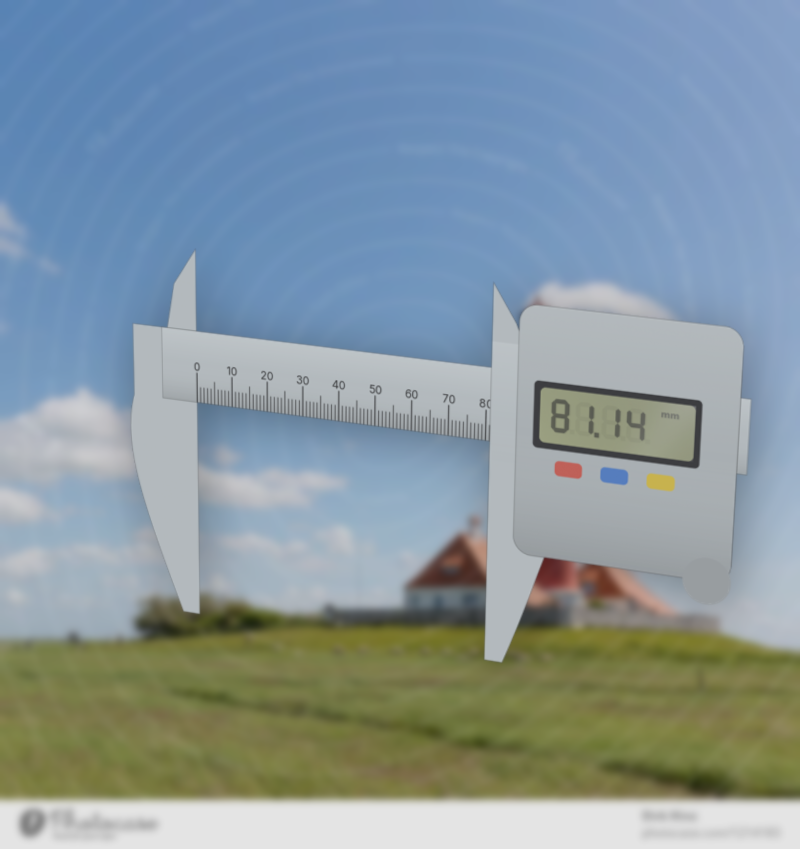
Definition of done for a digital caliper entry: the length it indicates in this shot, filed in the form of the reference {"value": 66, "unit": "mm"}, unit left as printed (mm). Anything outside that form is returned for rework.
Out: {"value": 81.14, "unit": "mm"}
